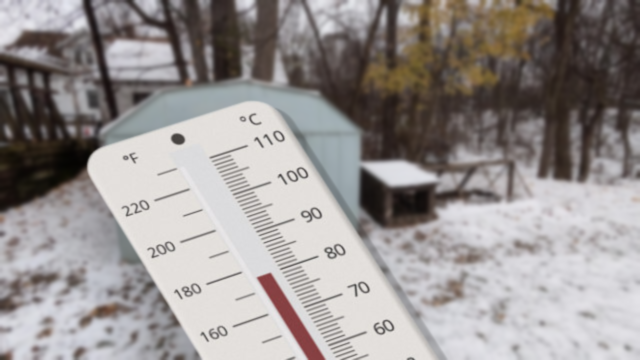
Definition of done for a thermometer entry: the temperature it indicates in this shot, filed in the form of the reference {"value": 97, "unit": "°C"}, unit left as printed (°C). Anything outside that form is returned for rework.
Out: {"value": 80, "unit": "°C"}
